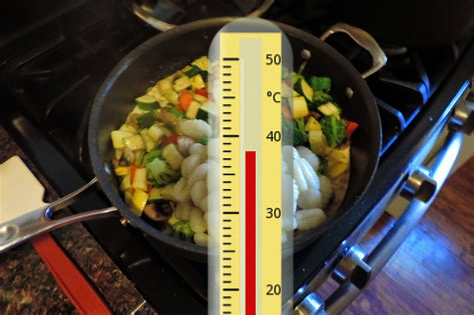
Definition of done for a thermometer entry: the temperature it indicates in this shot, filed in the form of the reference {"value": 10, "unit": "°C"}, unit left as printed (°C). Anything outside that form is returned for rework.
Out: {"value": 38, "unit": "°C"}
